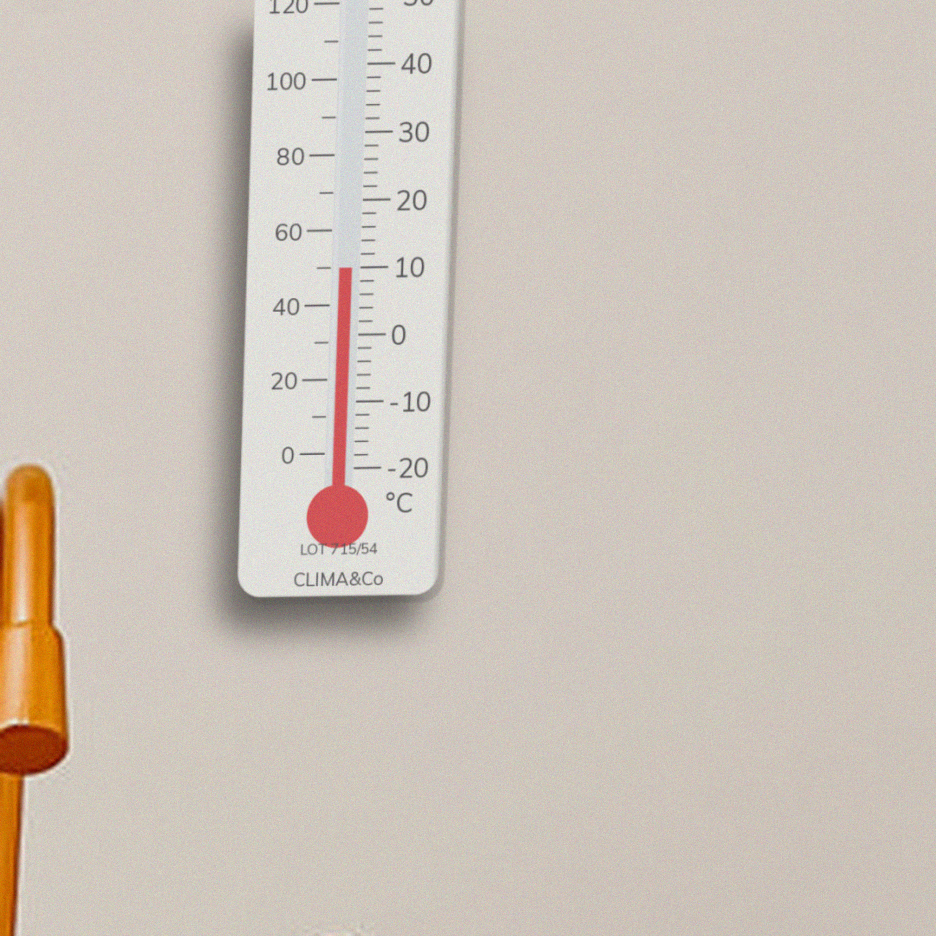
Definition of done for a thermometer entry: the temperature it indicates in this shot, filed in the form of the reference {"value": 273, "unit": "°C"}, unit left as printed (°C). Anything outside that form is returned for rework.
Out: {"value": 10, "unit": "°C"}
